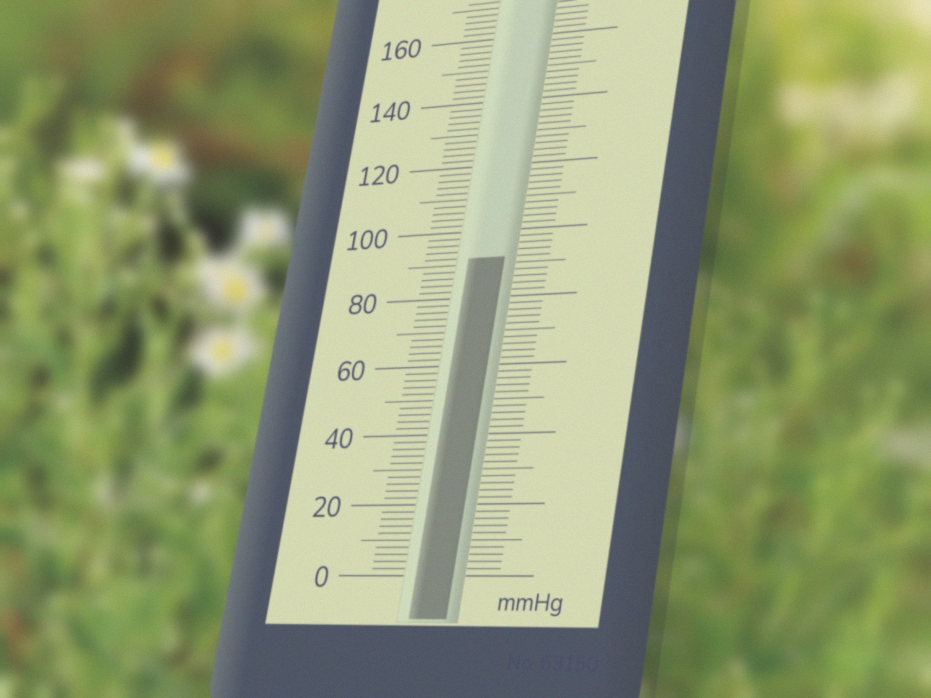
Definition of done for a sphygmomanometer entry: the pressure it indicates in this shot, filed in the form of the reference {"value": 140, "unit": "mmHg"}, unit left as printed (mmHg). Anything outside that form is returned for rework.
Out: {"value": 92, "unit": "mmHg"}
